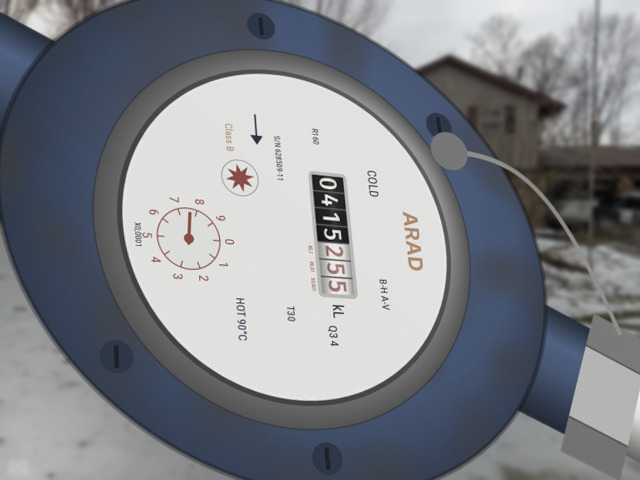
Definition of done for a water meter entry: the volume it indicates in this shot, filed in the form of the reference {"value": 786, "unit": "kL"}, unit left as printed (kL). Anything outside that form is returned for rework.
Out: {"value": 415.2557, "unit": "kL"}
